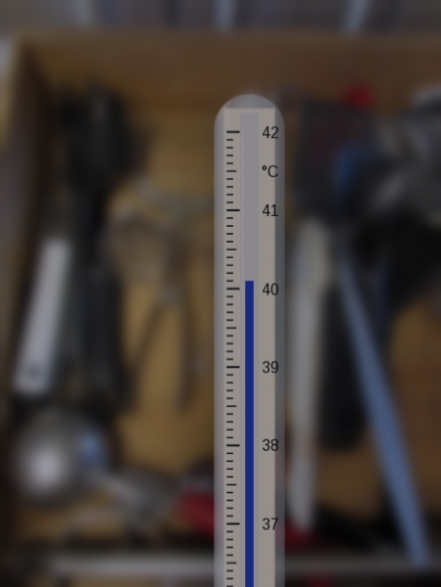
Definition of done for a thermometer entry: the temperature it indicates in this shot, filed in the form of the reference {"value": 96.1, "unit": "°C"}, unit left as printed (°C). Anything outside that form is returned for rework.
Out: {"value": 40.1, "unit": "°C"}
